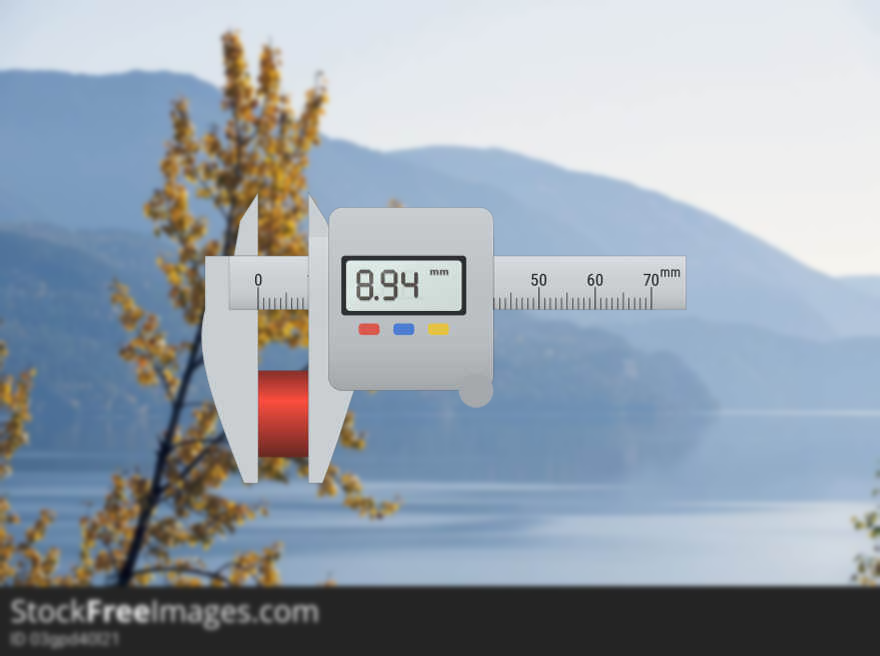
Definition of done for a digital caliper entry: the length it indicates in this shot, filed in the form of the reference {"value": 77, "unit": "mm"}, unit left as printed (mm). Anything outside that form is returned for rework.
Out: {"value": 8.94, "unit": "mm"}
